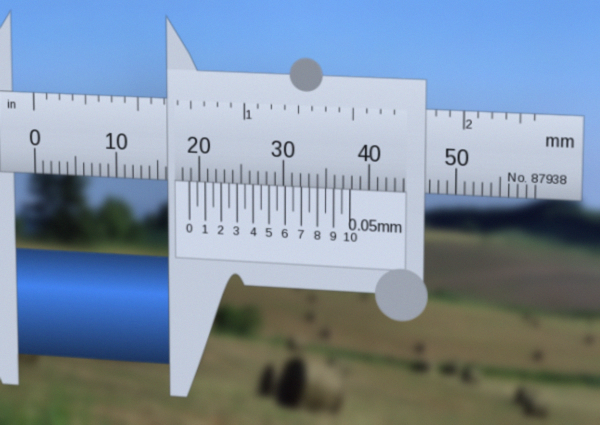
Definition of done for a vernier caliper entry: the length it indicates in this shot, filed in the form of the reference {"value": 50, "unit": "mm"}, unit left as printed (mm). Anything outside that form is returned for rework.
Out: {"value": 18.8, "unit": "mm"}
